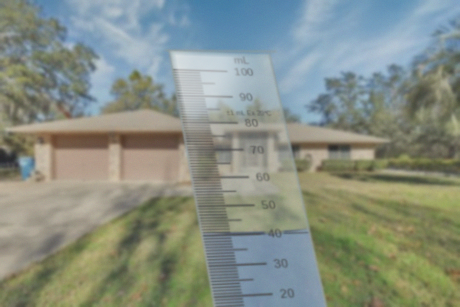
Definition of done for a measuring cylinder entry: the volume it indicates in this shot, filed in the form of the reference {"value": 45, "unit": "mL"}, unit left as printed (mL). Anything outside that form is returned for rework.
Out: {"value": 40, "unit": "mL"}
